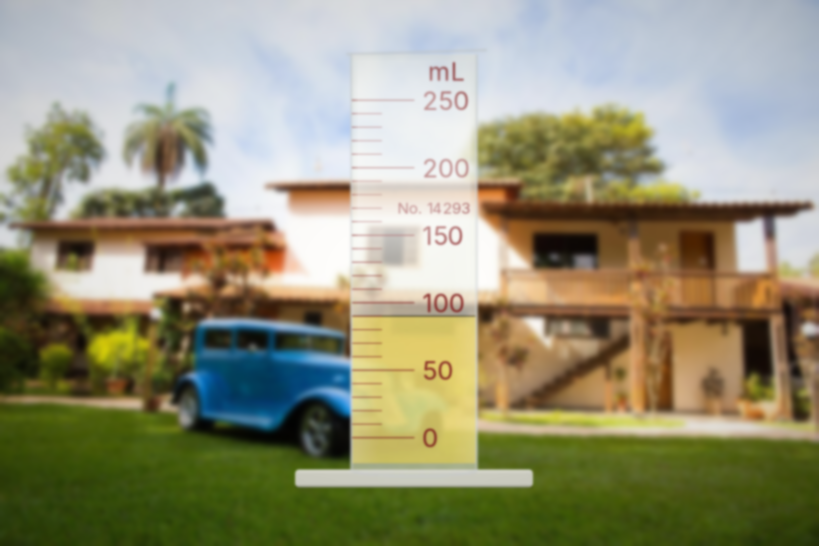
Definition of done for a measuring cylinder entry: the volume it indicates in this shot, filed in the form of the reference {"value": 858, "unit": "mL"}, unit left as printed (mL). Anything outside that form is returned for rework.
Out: {"value": 90, "unit": "mL"}
